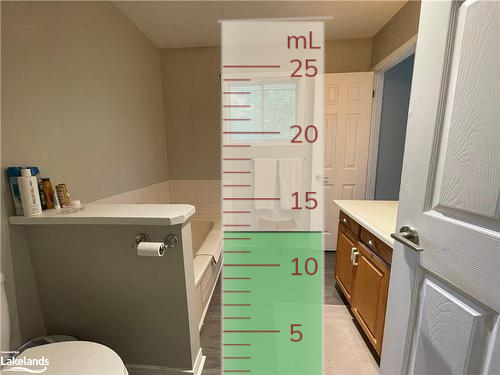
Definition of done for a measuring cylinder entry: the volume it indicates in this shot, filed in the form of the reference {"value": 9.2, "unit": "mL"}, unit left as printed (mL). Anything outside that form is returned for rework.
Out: {"value": 12.5, "unit": "mL"}
